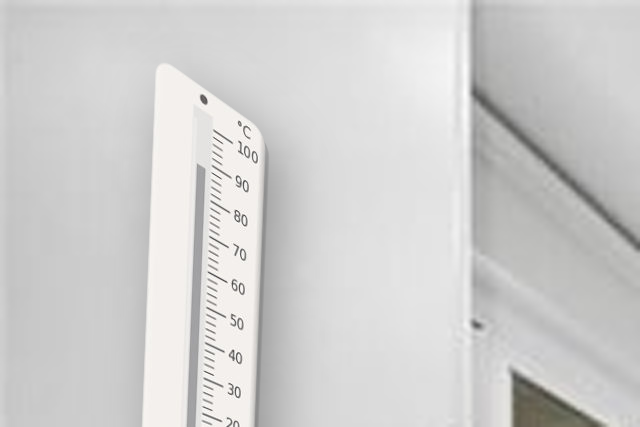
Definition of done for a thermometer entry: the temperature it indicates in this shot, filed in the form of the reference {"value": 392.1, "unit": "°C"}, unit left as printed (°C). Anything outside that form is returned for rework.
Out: {"value": 88, "unit": "°C"}
